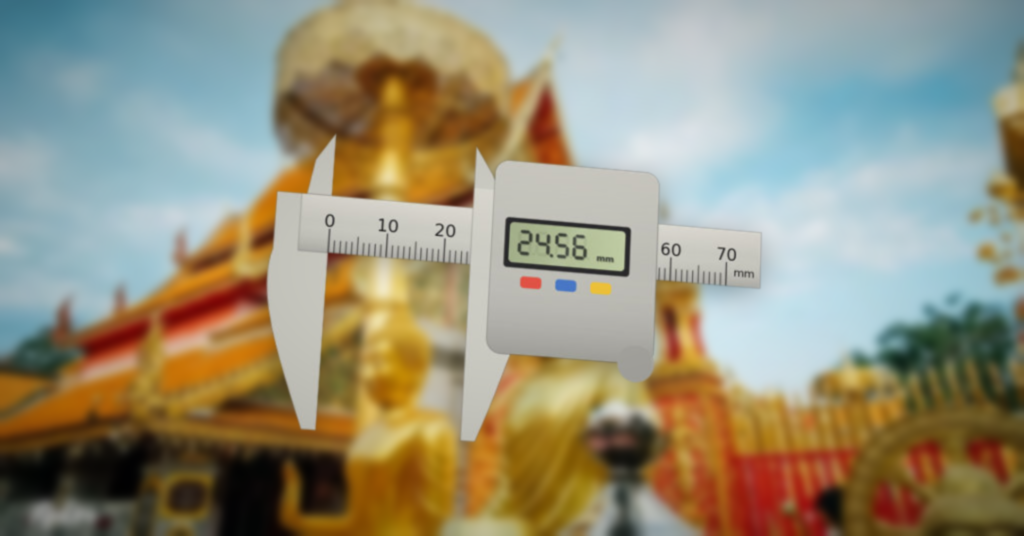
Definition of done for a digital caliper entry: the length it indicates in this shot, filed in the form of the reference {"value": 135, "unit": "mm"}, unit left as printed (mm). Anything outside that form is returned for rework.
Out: {"value": 24.56, "unit": "mm"}
